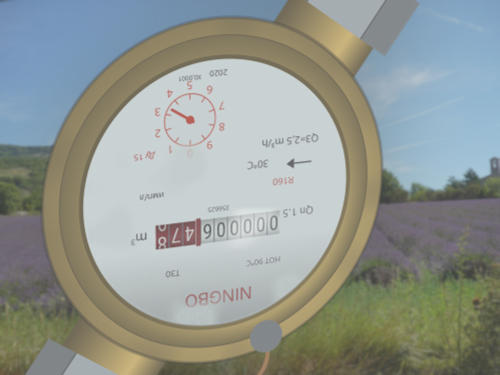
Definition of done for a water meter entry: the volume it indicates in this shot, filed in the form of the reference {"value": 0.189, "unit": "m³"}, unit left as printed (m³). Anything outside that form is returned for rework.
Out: {"value": 6.4783, "unit": "m³"}
